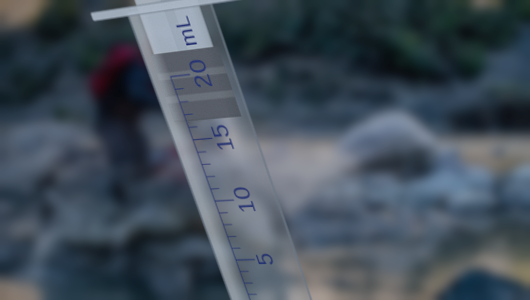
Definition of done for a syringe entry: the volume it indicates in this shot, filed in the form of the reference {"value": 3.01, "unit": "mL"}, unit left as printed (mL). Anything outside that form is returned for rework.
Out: {"value": 16.5, "unit": "mL"}
